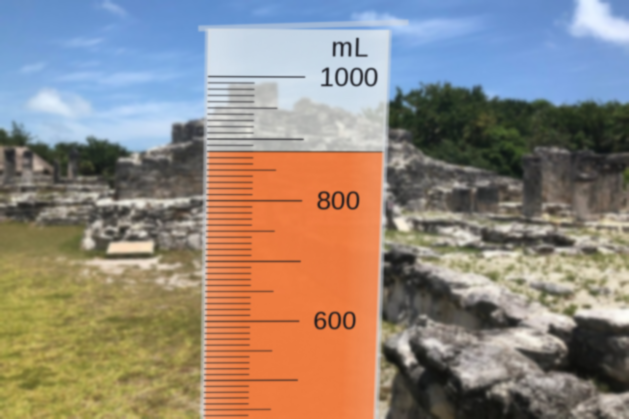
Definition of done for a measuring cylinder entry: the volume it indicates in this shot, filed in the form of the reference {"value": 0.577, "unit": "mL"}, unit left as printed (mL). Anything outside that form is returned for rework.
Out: {"value": 880, "unit": "mL"}
